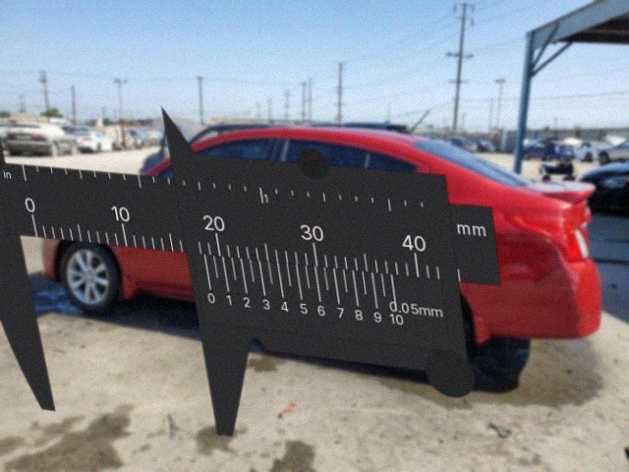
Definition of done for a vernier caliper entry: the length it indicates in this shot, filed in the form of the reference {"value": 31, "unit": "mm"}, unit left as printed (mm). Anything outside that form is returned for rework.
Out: {"value": 18.4, "unit": "mm"}
